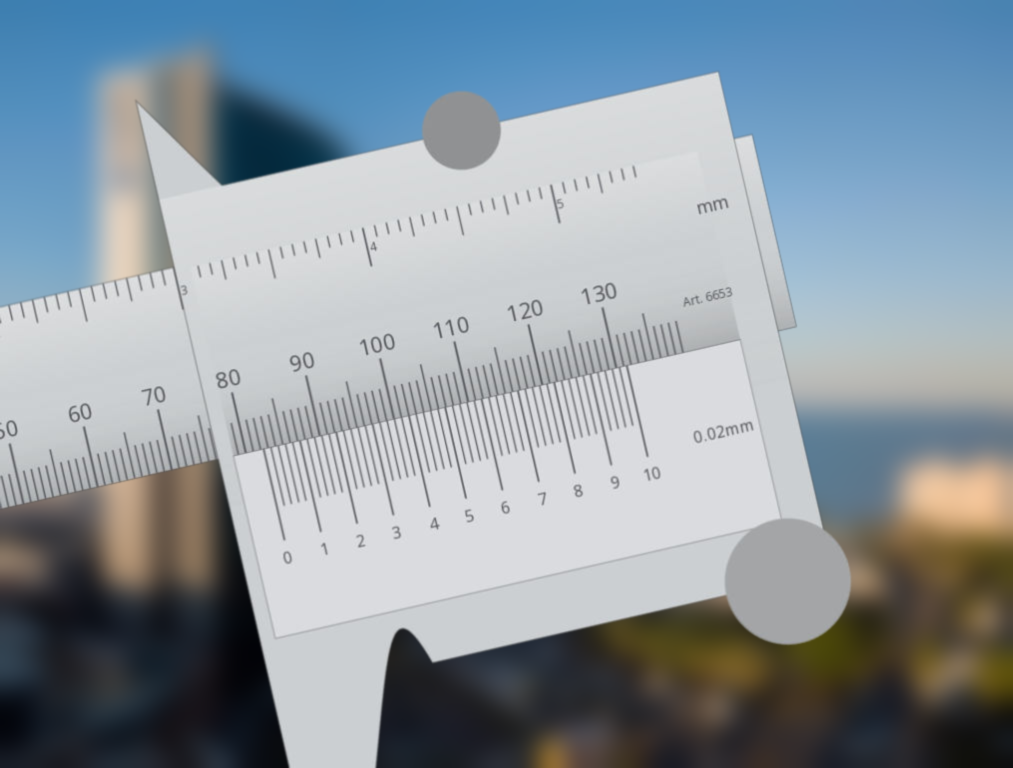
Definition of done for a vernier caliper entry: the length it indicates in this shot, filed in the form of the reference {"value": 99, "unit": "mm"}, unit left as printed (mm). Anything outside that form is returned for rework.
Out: {"value": 82.4, "unit": "mm"}
